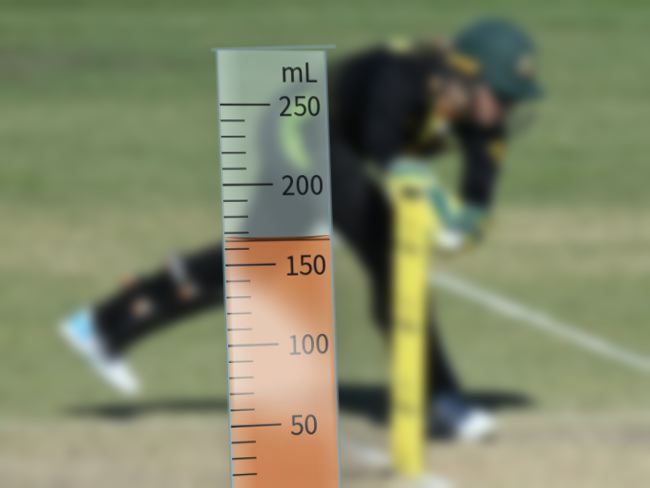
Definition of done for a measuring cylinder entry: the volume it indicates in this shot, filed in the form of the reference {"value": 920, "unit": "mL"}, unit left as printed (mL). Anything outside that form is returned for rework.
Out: {"value": 165, "unit": "mL"}
